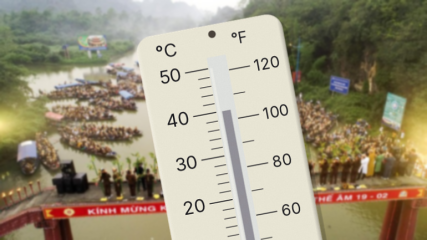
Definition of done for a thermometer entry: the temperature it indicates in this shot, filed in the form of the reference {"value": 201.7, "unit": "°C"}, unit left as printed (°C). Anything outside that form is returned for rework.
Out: {"value": 40, "unit": "°C"}
